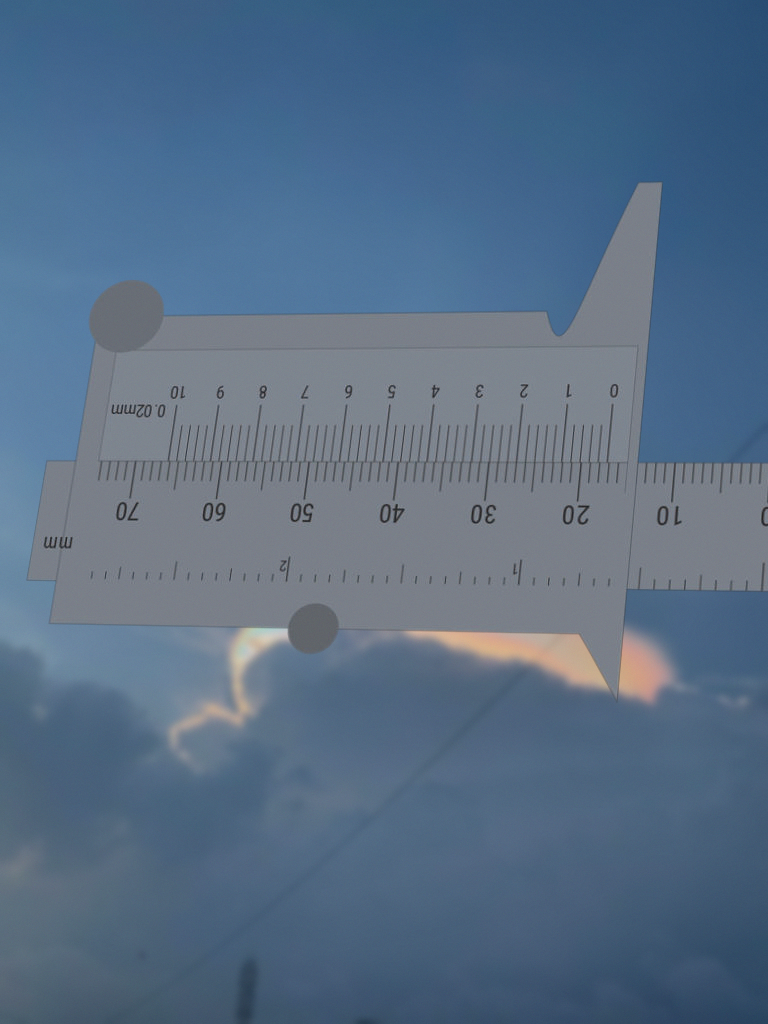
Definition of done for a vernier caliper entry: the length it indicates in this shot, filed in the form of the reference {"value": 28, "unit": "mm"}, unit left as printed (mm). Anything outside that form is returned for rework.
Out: {"value": 17.2, "unit": "mm"}
